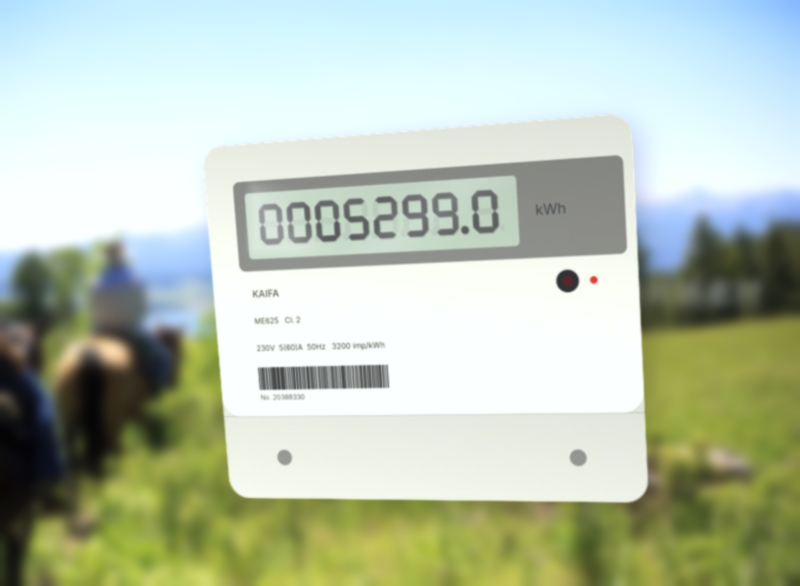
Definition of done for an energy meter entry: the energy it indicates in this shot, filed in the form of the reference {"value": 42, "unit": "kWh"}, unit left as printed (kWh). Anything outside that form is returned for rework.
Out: {"value": 5299.0, "unit": "kWh"}
